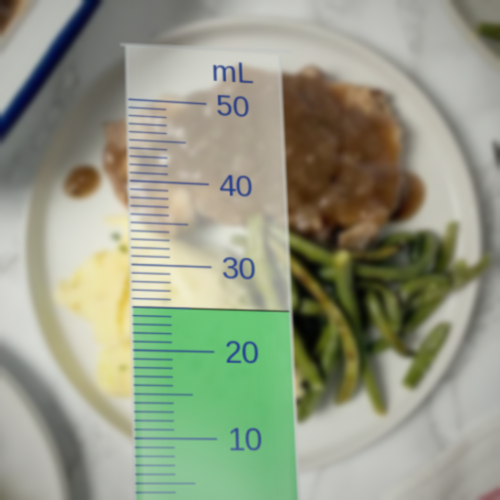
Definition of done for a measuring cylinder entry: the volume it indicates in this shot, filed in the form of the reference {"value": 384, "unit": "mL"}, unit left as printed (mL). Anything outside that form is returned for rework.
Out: {"value": 25, "unit": "mL"}
